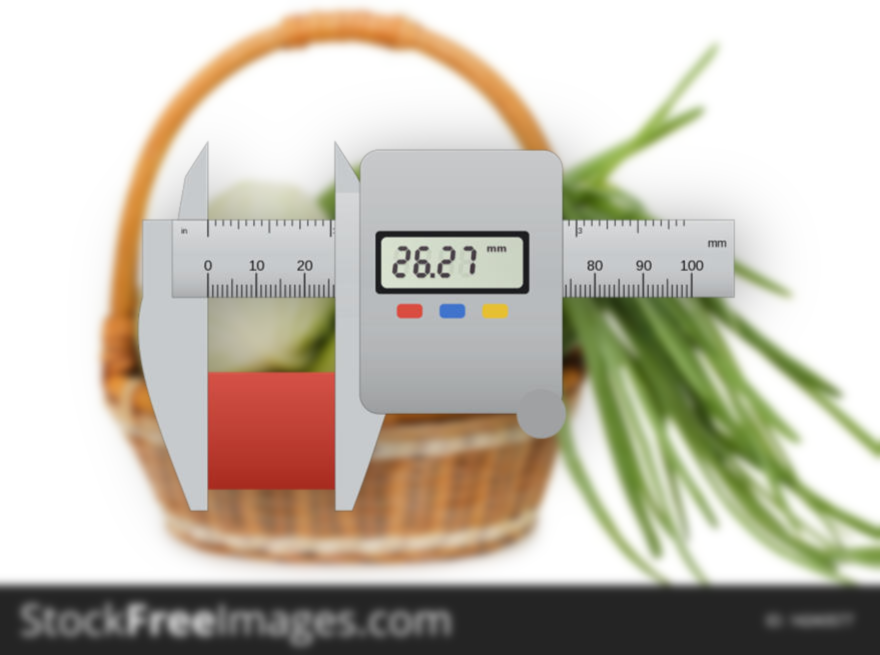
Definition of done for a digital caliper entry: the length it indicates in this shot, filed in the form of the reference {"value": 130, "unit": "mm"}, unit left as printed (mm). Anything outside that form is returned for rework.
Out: {"value": 26.27, "unit": "mm"}
